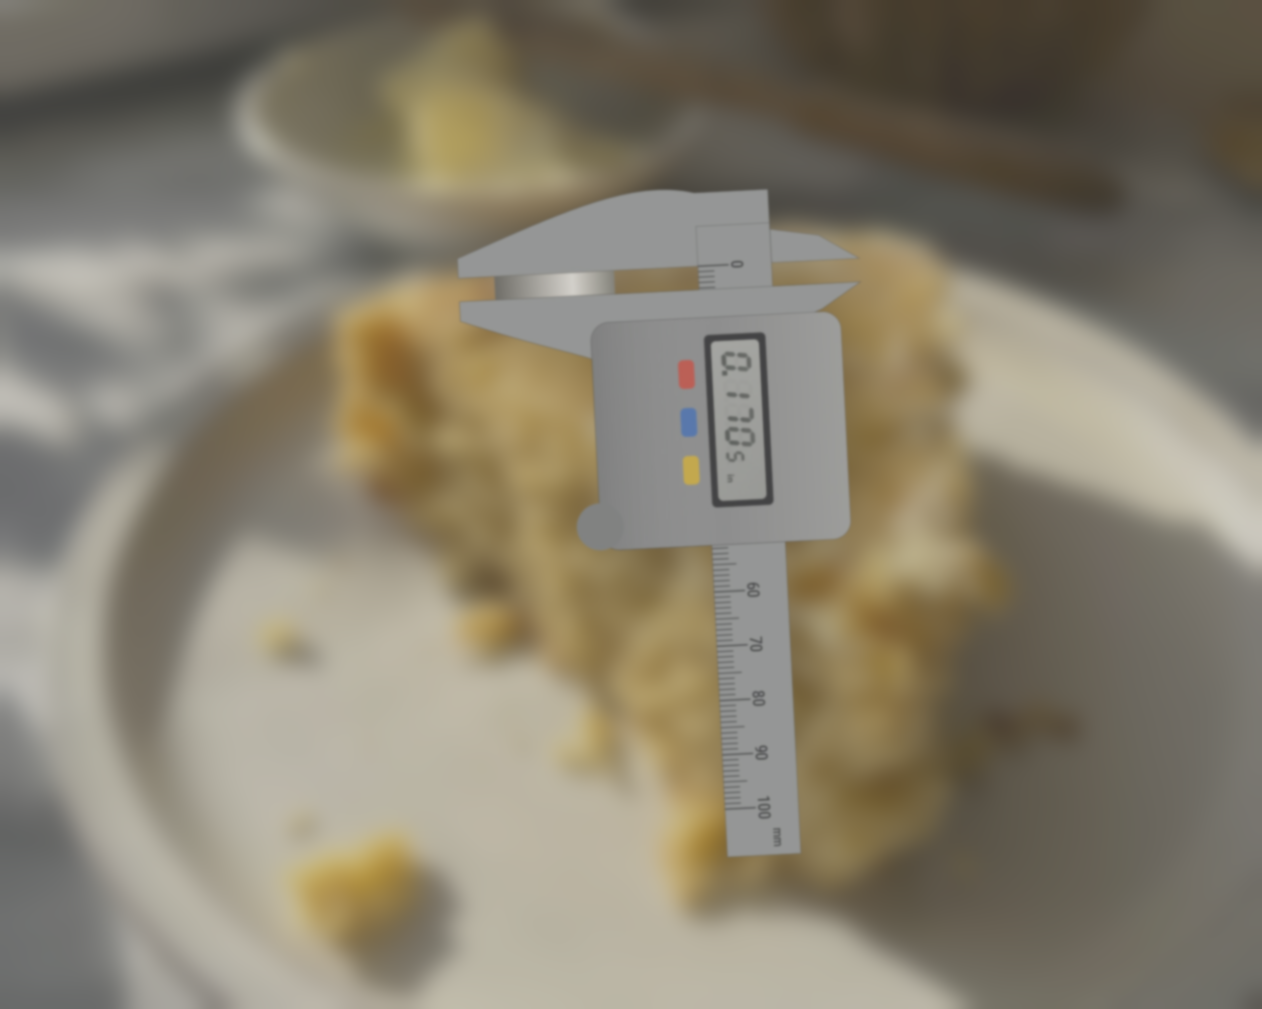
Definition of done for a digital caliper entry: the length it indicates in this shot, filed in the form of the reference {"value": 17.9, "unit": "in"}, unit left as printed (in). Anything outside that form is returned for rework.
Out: {"value": 0.1705, "unit": "in"}
